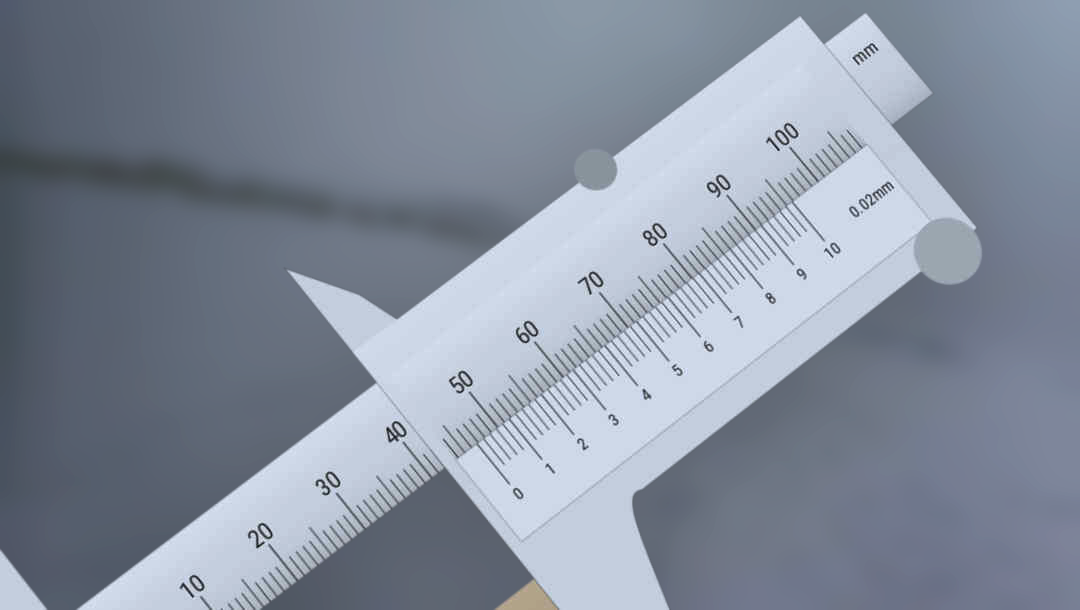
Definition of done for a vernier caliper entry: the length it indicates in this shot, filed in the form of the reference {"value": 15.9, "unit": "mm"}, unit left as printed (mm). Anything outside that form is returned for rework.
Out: {"value": 46.8, "unit": "mm"}
